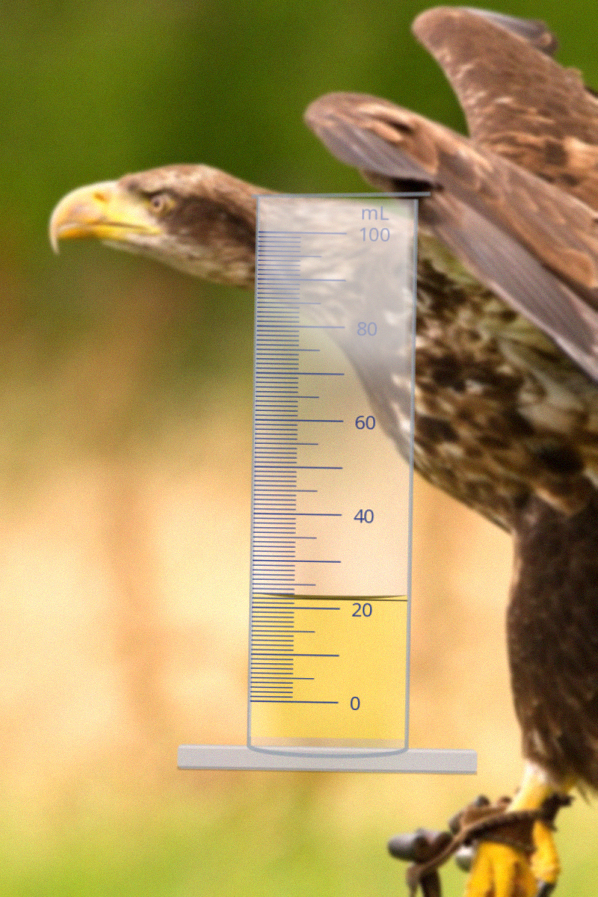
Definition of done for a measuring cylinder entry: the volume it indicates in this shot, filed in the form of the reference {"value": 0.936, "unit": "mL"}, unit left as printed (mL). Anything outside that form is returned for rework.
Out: {"value": 22, "unit": "mL"}
